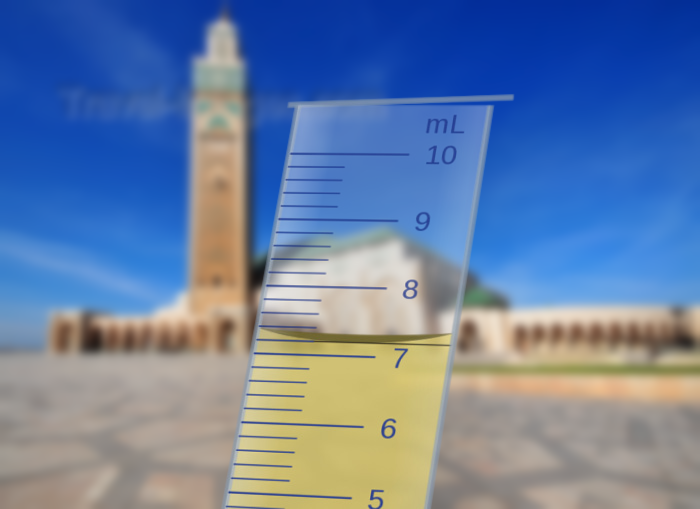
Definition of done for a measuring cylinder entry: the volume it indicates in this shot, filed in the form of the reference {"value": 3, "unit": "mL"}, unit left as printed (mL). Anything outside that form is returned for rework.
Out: {"value": 7.2, "unit": "mL"}
